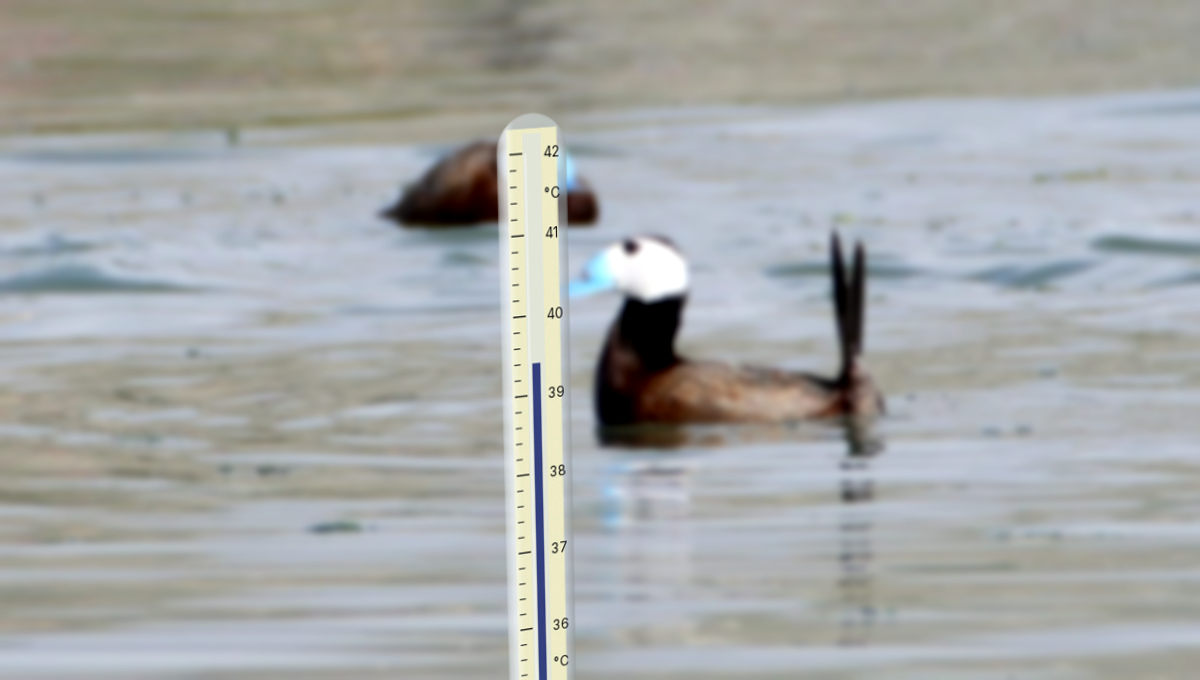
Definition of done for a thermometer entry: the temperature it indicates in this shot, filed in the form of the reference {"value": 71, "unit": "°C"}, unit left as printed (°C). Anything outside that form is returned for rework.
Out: {"value": 39.4, "unit": "°C"}
